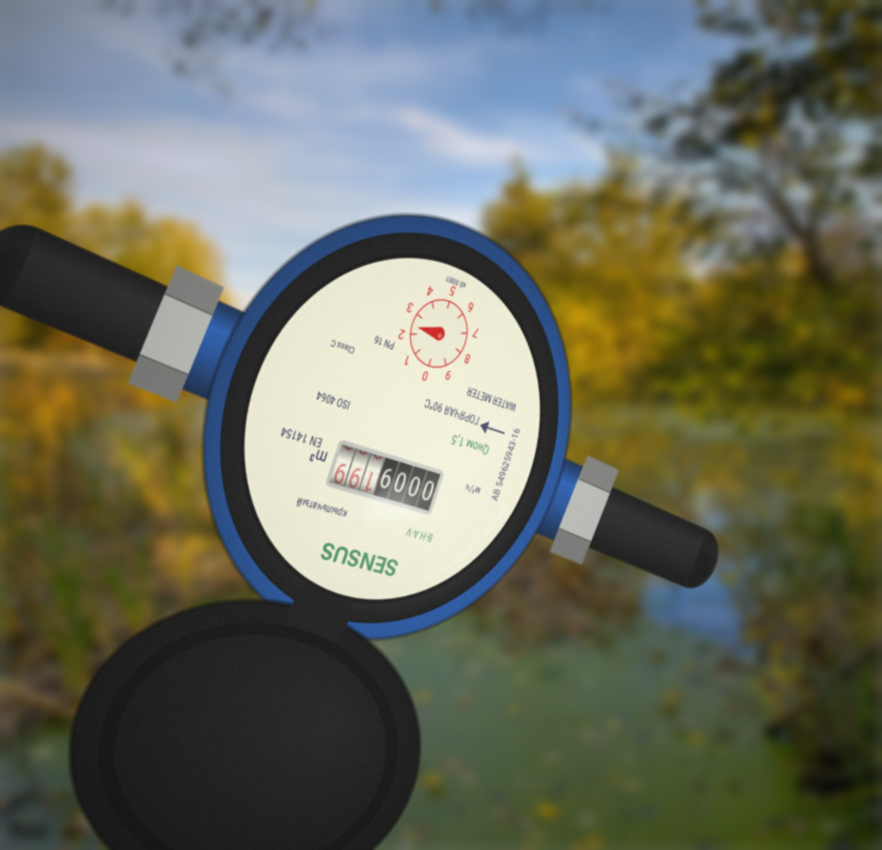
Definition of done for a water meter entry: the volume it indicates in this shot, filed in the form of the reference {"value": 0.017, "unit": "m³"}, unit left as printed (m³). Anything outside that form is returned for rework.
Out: {"value": 9.1992, "unit": "m³"}
